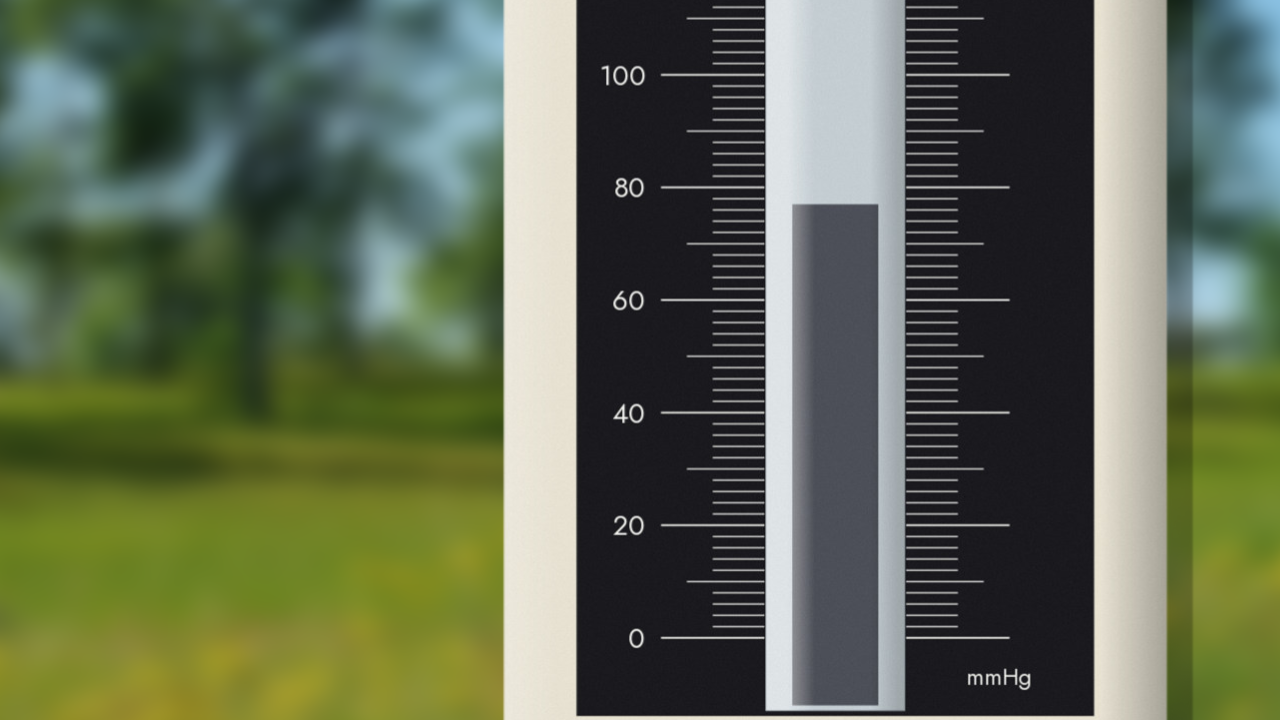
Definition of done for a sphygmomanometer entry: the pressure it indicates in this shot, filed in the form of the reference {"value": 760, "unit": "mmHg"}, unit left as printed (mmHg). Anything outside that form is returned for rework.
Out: {"value": 77, "unit": "mmHg"}
